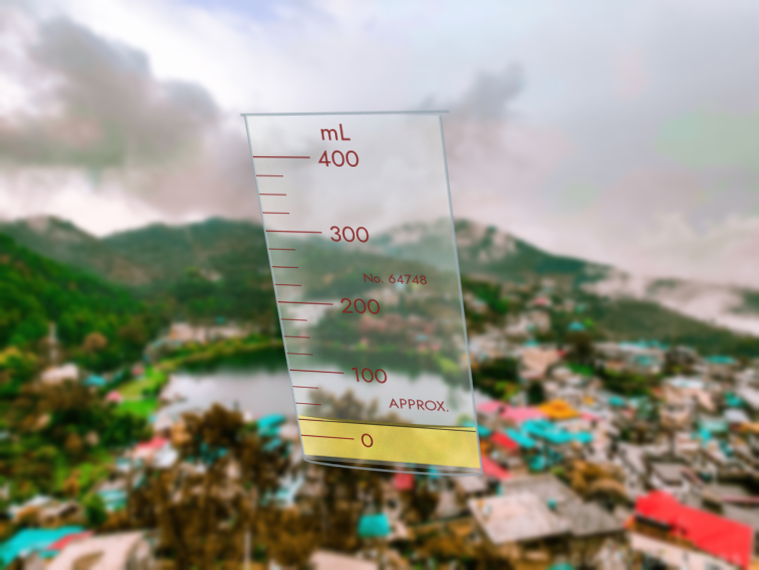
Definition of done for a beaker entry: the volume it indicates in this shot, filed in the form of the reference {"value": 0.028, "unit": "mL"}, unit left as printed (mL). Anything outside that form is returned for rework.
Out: {"value": 25, "unit": "mL"}
